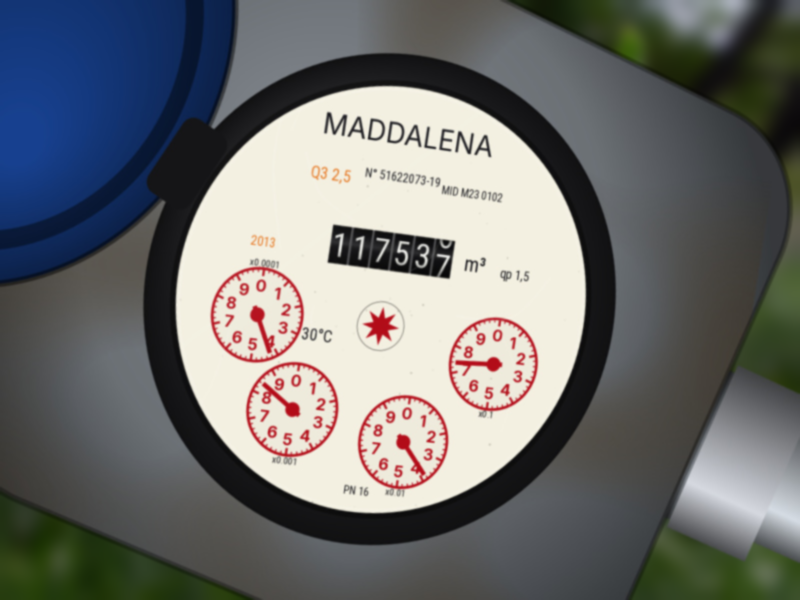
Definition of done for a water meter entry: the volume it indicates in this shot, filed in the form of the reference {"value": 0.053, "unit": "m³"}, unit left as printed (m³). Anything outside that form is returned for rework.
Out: {"value": 117536.7384, "unit": "m³"}
